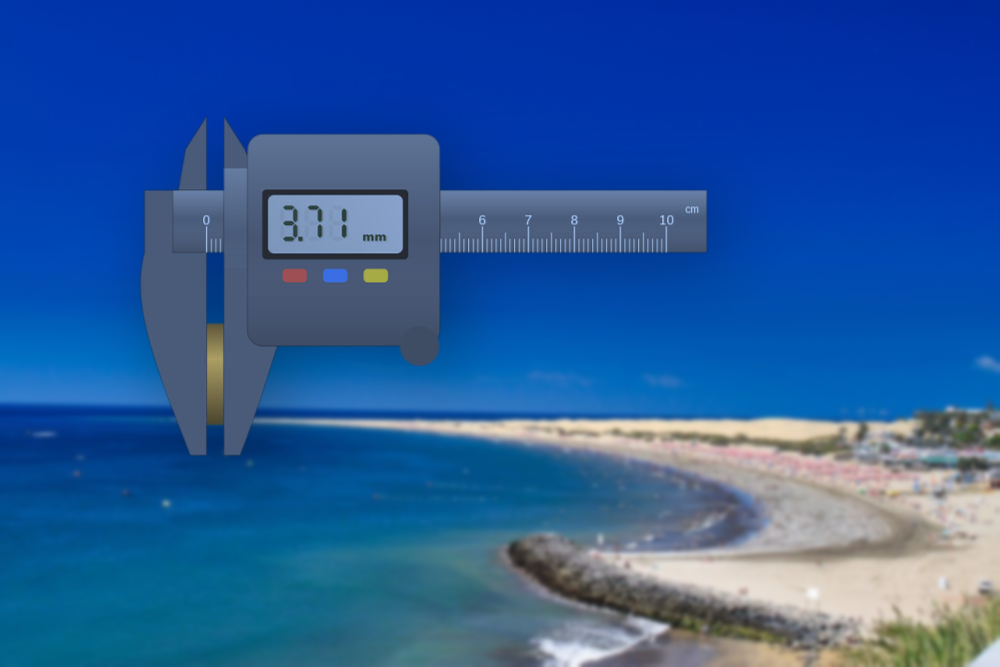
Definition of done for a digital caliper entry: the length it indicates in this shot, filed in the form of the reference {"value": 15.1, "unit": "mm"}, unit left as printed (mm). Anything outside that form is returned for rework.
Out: {"value": 3.71, "unit": "mm"}
